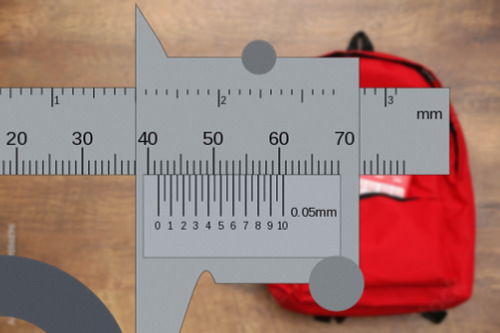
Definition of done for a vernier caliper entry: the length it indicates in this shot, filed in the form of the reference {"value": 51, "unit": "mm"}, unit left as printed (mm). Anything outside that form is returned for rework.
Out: {"value": 41.6, "unit": "mm"}
